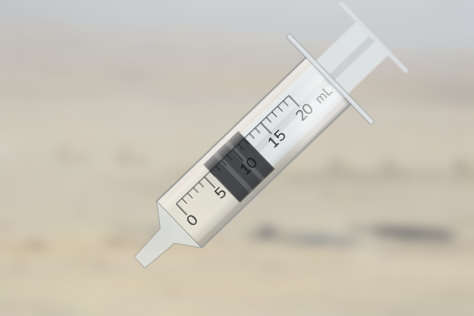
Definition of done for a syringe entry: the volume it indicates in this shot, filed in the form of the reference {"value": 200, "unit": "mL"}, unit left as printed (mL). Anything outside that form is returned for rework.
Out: {"value": 6, "unit": "mL"}
